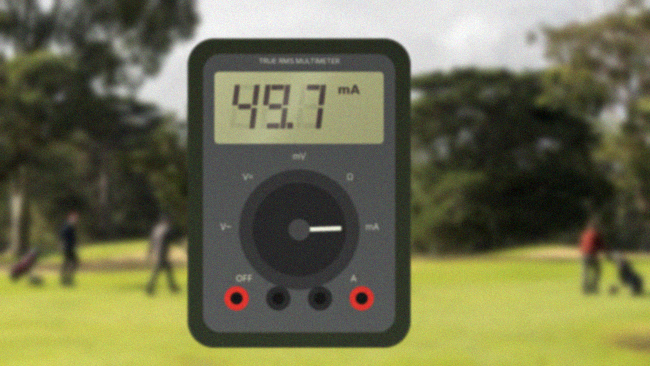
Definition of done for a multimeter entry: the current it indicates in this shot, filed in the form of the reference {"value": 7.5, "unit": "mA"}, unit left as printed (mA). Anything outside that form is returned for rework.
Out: {"value": 49.7, "unit": "mA"}
